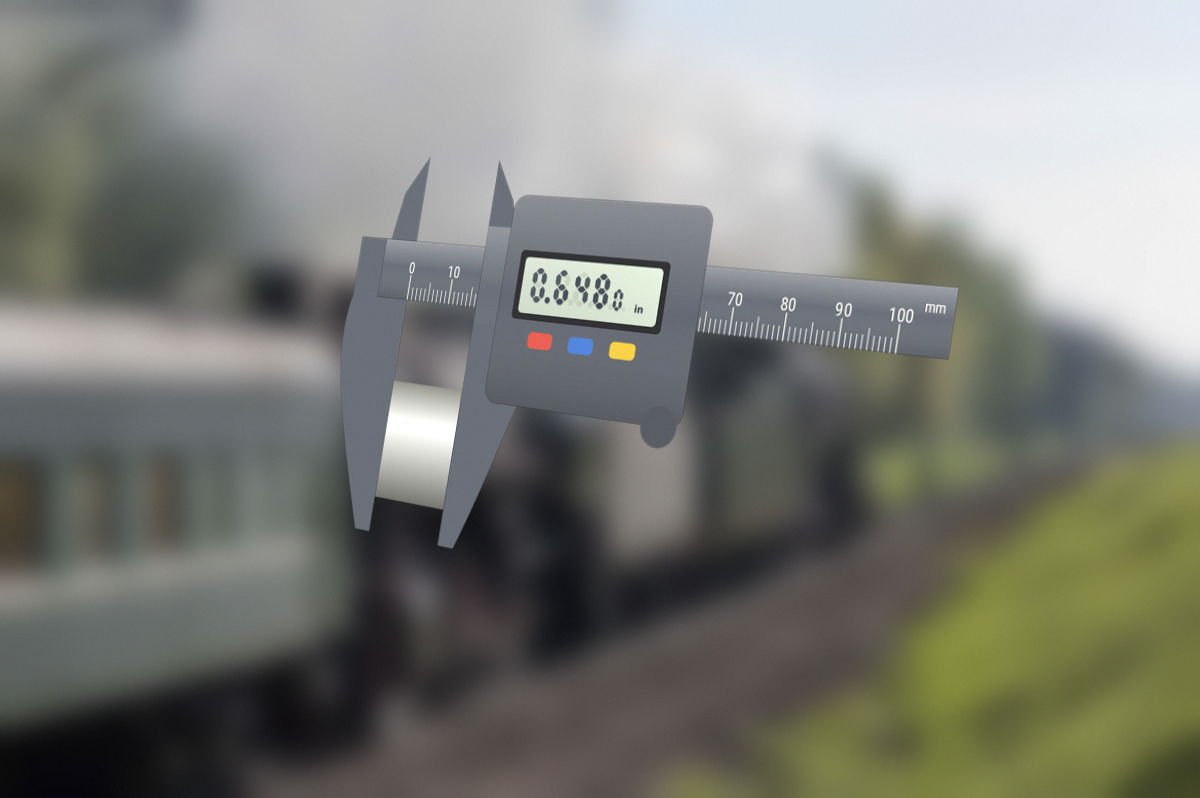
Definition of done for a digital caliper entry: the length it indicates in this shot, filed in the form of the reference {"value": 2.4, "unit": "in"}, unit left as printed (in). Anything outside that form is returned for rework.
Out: {"value": 0.6480, "unit": "in"}
